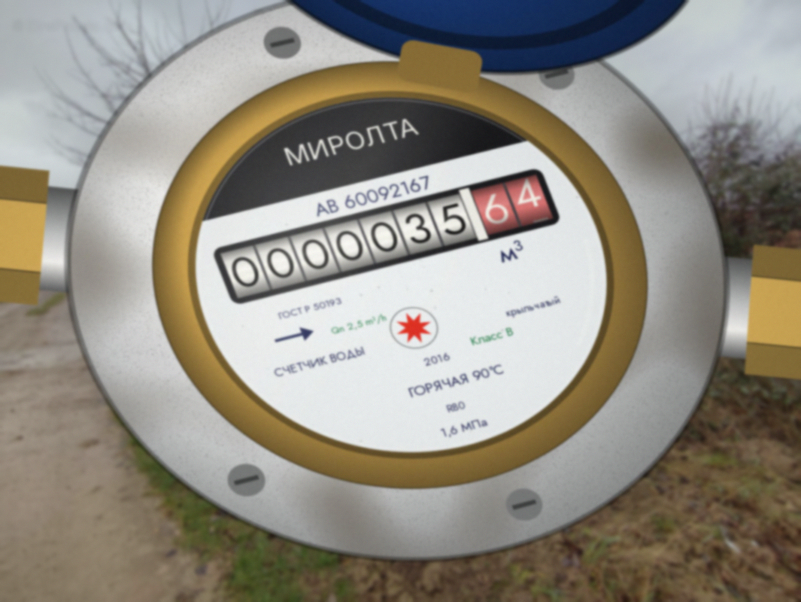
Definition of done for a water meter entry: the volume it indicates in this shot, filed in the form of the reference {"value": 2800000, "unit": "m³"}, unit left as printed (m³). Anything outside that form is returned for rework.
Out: {"value": 35.64, "unit": "m³"}
